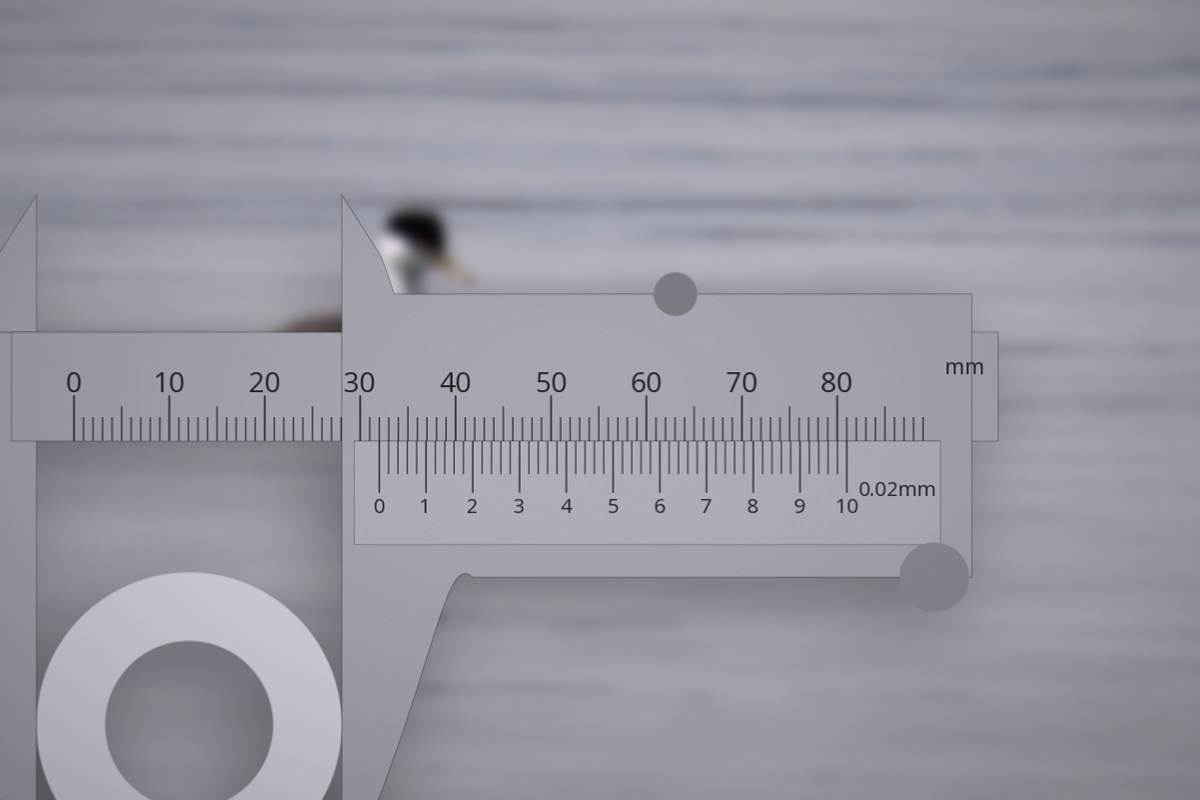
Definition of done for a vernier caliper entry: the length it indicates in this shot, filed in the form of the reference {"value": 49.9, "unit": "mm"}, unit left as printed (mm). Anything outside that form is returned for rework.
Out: {"value": 32.0, "unit": "mm"}
